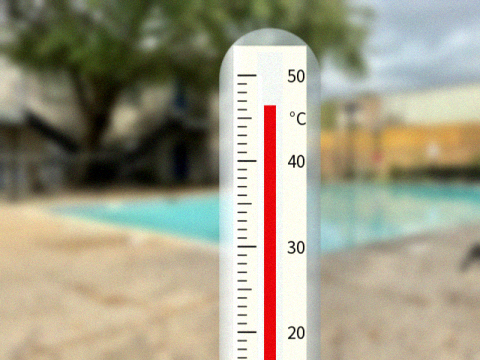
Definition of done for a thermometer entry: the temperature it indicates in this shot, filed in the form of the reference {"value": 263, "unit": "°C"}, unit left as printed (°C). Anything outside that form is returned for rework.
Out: {"value": 46.5, "unit": "°C"}
